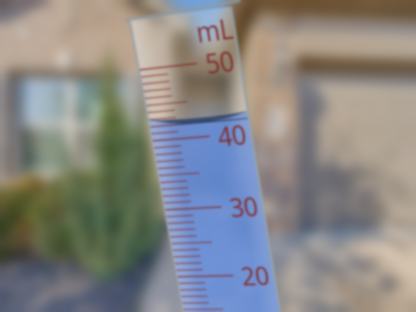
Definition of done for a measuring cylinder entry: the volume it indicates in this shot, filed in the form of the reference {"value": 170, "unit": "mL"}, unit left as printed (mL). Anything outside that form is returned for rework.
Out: {"value": 42, "unit": "mL"}
